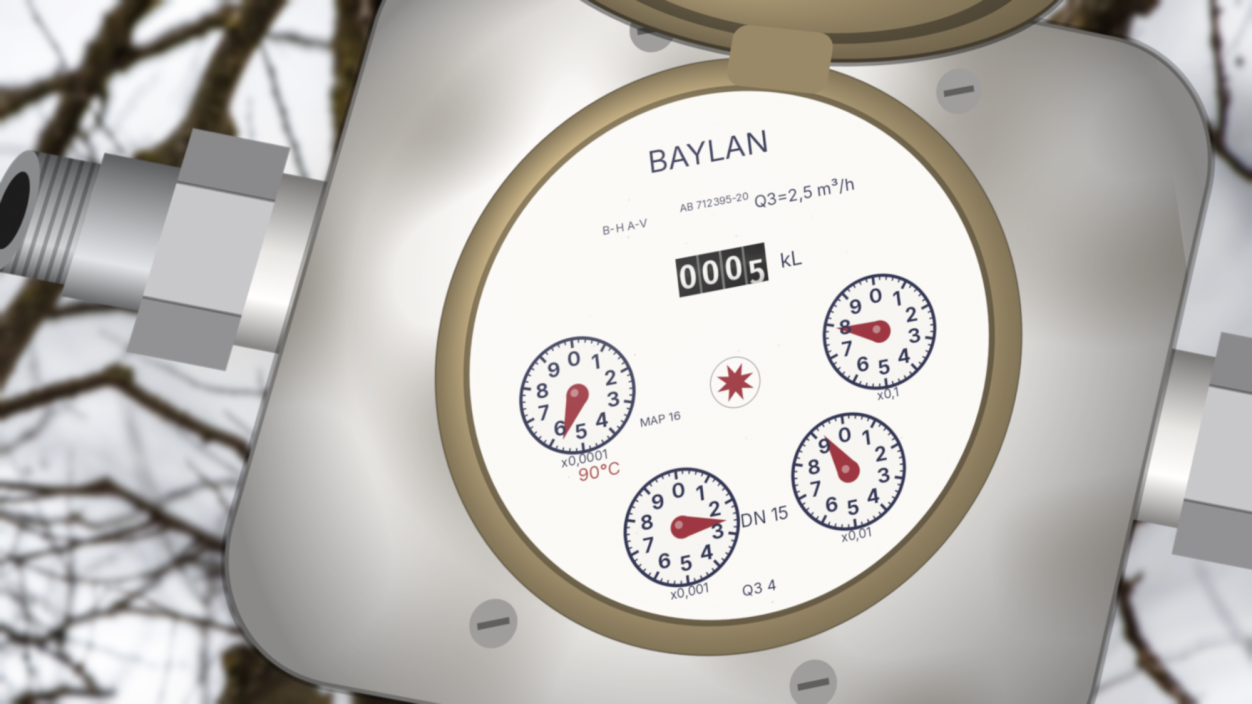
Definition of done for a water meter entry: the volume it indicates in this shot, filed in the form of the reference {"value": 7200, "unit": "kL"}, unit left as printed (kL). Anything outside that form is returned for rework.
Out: {"value": 4.7925, "unit": "kL"}
